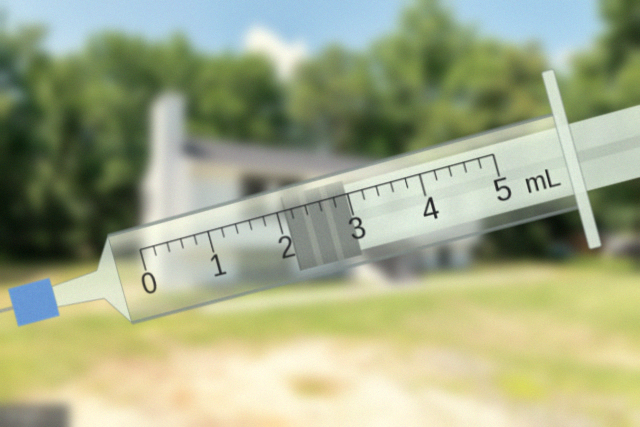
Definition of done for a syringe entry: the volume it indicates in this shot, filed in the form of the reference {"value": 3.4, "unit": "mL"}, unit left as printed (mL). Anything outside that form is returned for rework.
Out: {"value": 2.1, "unit": "mL"}
